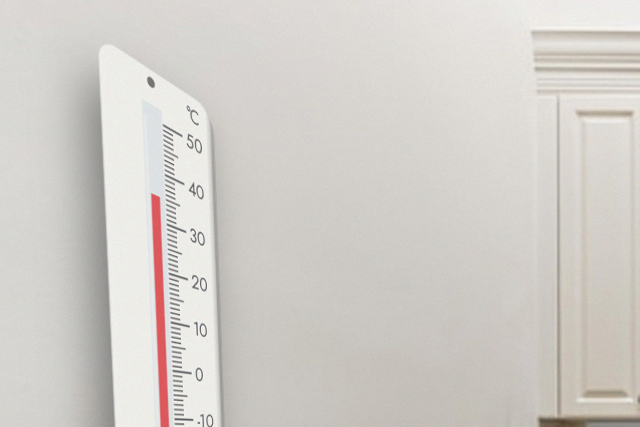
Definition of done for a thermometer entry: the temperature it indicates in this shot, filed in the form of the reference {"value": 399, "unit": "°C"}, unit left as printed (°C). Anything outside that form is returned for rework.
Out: {"value": 35, "unit": "°C"}
